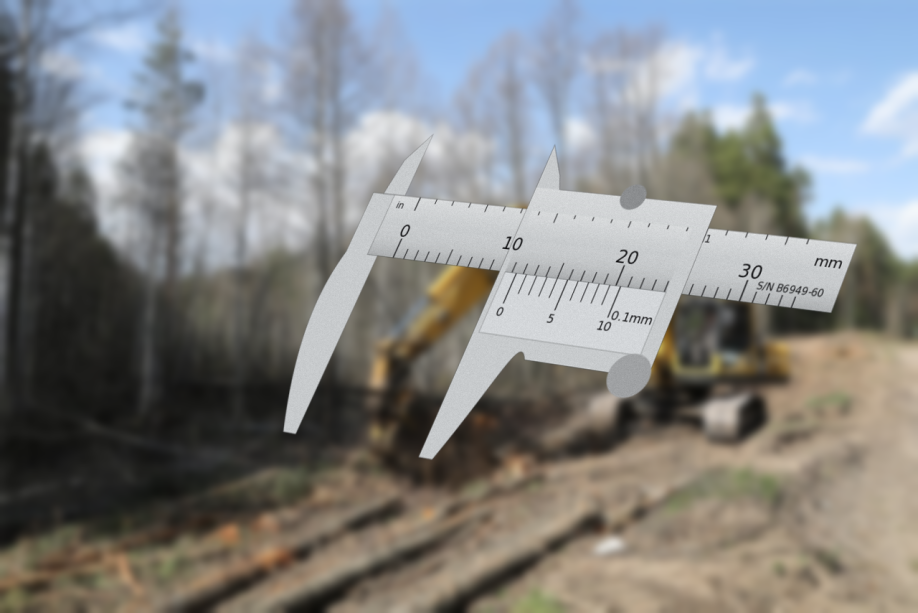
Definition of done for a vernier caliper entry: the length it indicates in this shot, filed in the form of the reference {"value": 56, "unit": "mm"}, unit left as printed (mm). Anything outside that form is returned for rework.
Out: {"value": 11.4, "unit": "mm"}
